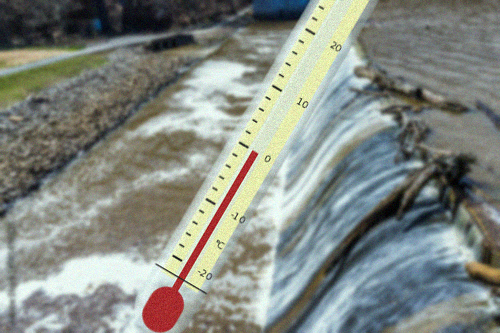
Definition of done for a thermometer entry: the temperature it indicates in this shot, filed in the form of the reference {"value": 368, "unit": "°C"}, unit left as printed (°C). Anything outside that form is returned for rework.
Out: {"value": 0, "unit": "°C"}
